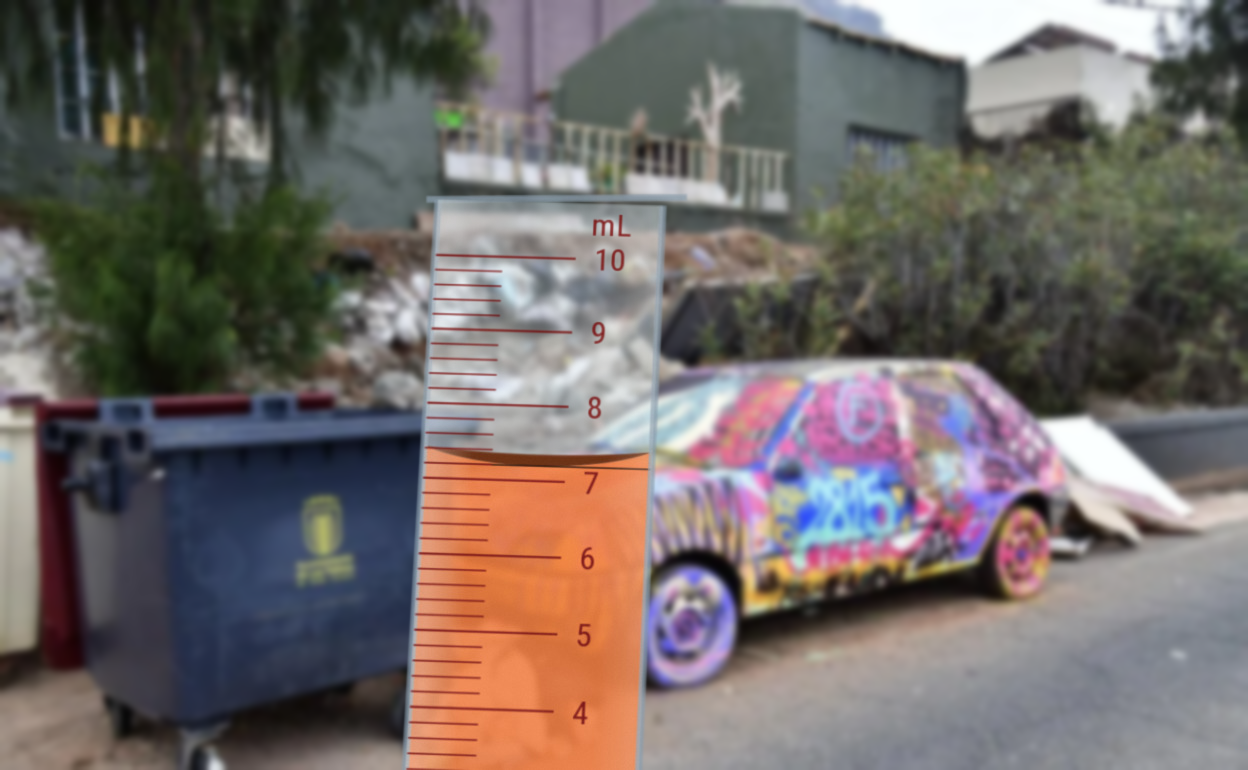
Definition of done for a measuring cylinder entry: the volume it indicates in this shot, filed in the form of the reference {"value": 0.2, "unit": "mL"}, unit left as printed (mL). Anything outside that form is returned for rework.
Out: {"value": 7.2, "unit": "mL"}
